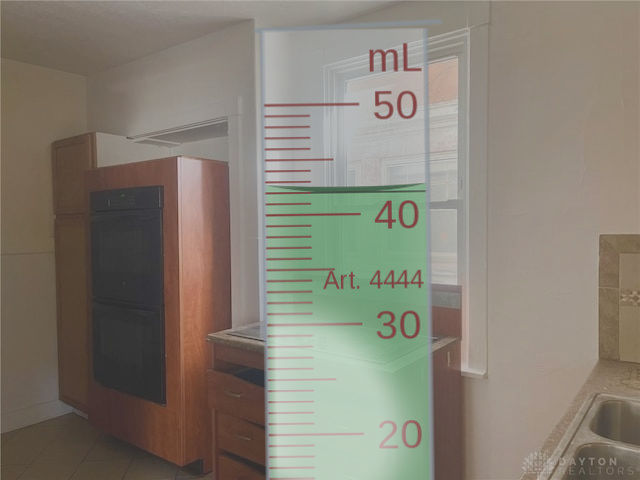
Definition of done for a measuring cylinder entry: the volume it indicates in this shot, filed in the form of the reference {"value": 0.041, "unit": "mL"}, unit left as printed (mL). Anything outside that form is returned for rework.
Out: {"value": 42, "unit": "mL"}
